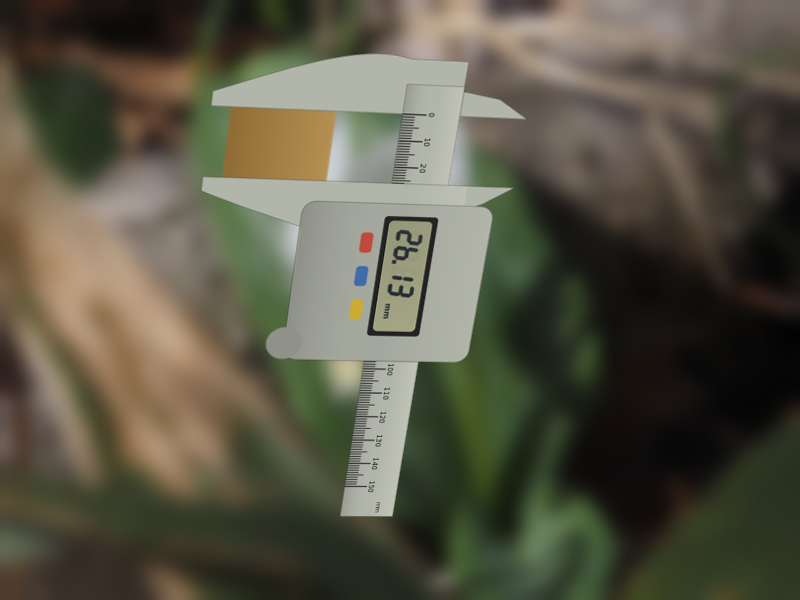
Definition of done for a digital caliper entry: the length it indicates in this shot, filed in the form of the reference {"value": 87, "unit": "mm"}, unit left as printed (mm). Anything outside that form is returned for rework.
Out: {"value": 26.13, "unit": "mm"}
